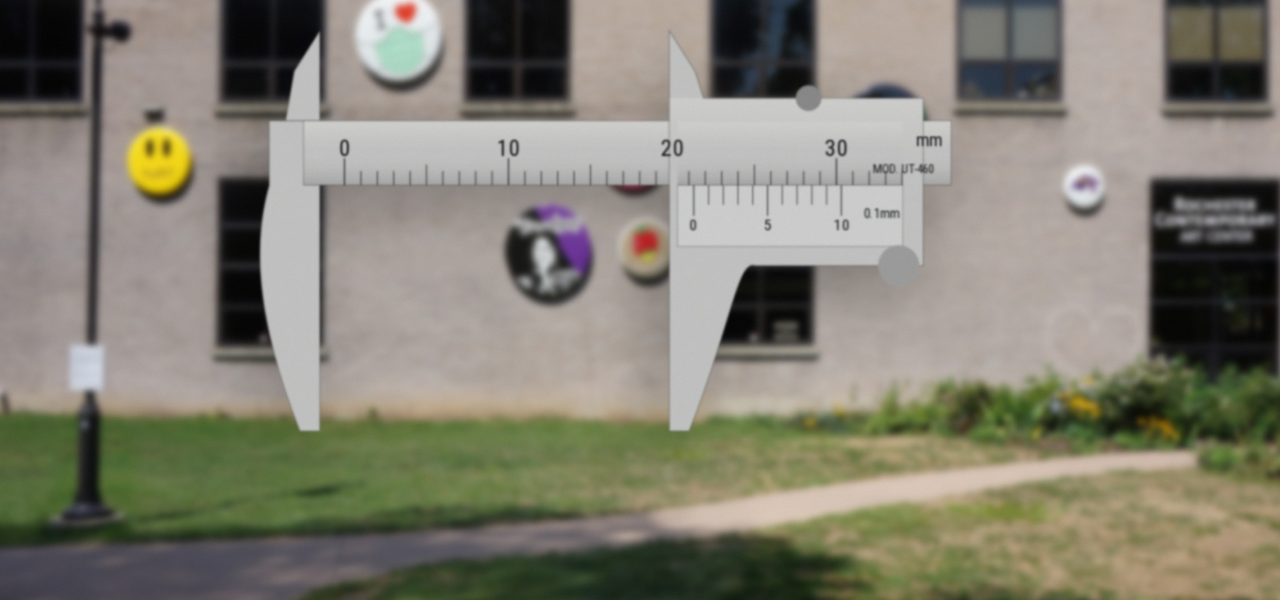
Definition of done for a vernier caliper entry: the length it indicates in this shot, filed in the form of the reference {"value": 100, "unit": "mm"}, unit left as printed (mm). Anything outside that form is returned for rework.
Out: {"value": 21.3, "unit": "mm"}
